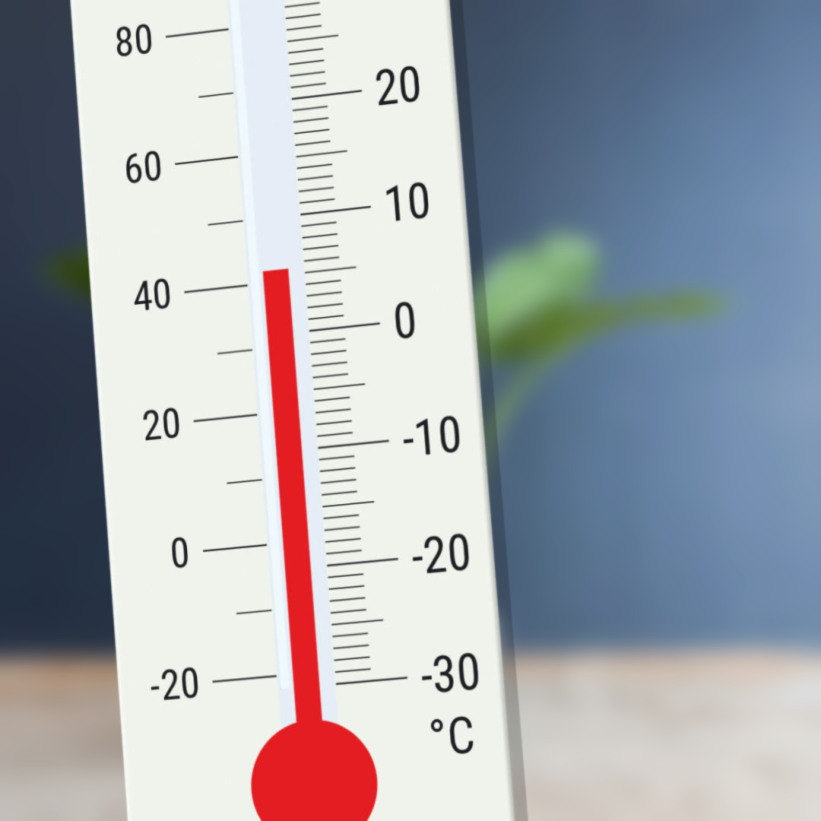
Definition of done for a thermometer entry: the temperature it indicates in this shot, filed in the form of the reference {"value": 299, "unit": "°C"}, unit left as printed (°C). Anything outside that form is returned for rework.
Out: {"value": 5.5, "unit": "°C"}
